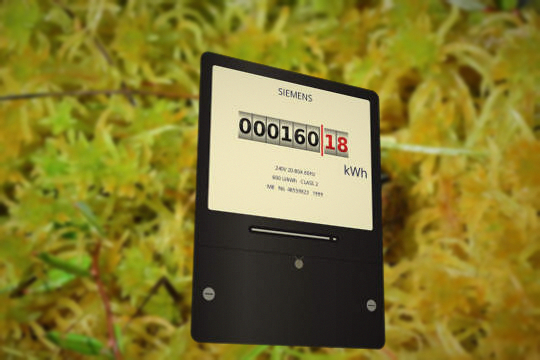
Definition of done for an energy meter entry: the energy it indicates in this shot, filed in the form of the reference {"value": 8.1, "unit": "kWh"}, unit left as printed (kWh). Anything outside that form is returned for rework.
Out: {"value": 160.18, "unit": "kWh"}
